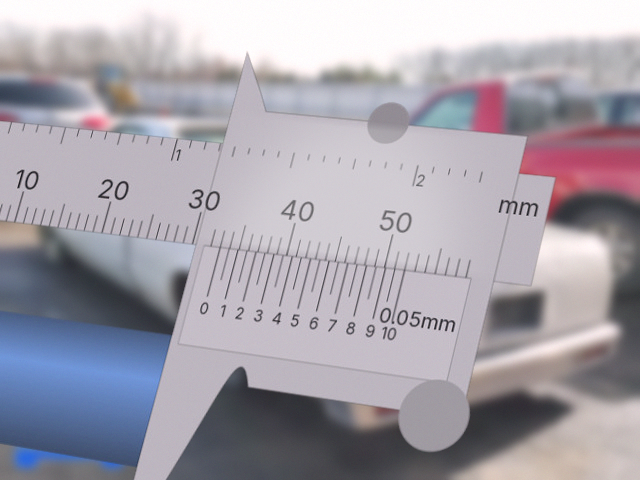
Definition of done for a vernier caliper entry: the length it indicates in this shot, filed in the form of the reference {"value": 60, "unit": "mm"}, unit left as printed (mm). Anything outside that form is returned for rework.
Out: {"value": 33.0, "unit": "mm"}
